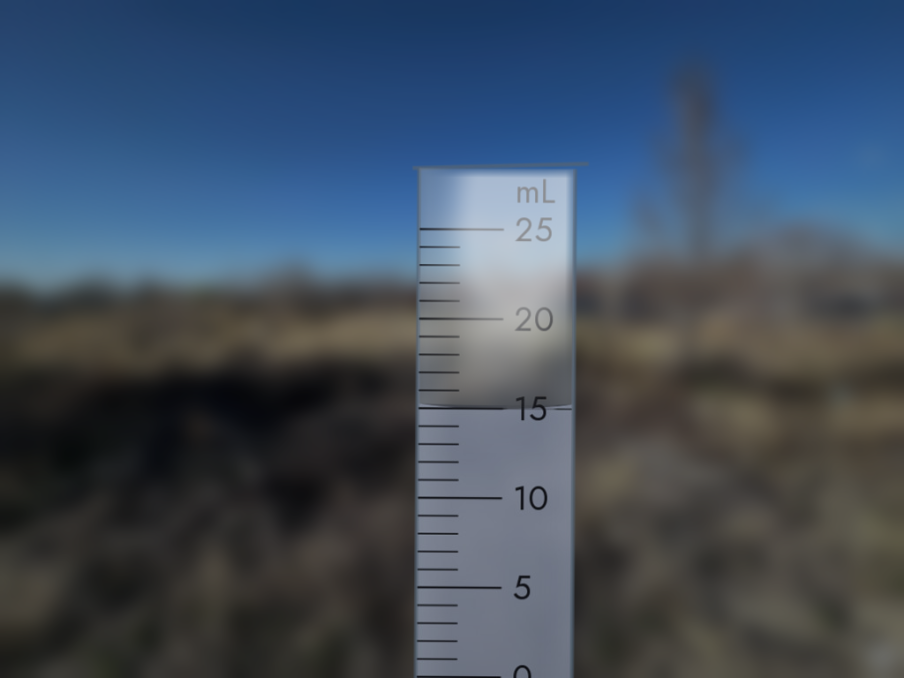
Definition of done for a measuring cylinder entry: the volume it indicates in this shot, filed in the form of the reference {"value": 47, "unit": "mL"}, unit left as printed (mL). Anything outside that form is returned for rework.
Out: {"value": 15, "unit": "mL"}
